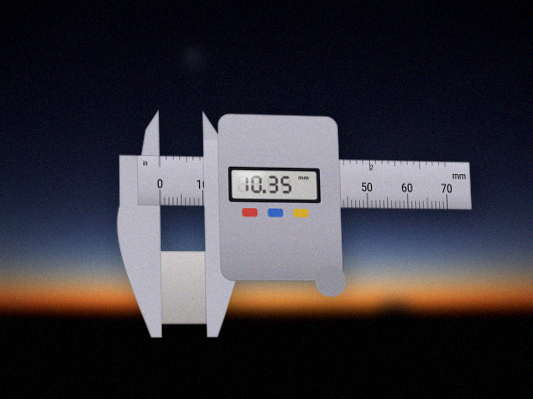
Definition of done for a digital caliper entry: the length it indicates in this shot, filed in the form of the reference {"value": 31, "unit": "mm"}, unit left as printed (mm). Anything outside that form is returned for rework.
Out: {"value": 10.35, "unit": "mm"}
